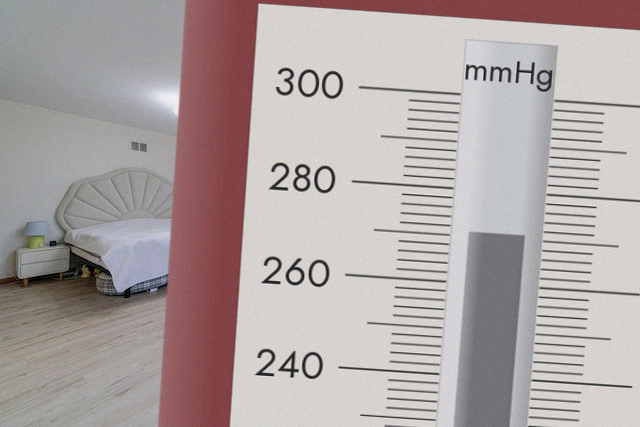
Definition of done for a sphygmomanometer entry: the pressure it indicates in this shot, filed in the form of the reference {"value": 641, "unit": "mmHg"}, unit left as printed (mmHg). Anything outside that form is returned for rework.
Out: {"value": 271, "unit": "mmHg"}
